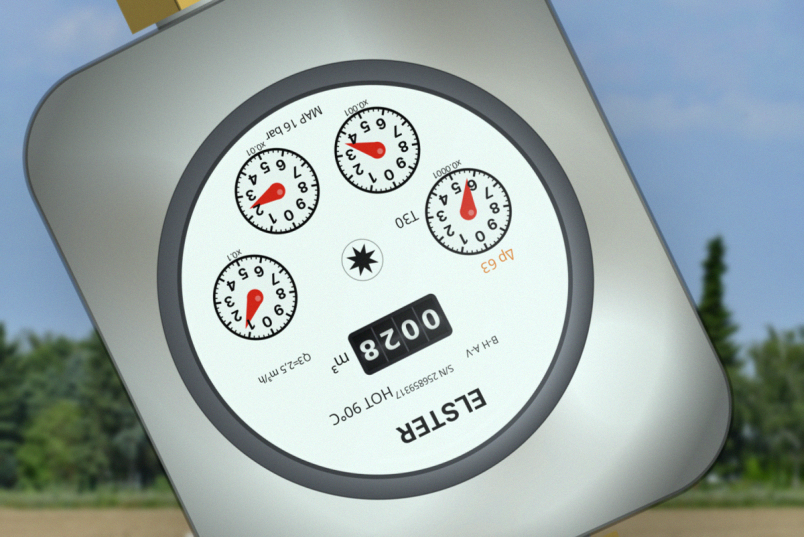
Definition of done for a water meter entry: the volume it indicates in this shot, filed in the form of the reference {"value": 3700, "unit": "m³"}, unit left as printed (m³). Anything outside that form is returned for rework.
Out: {"value": 28.1235, "unit": "m³"}
